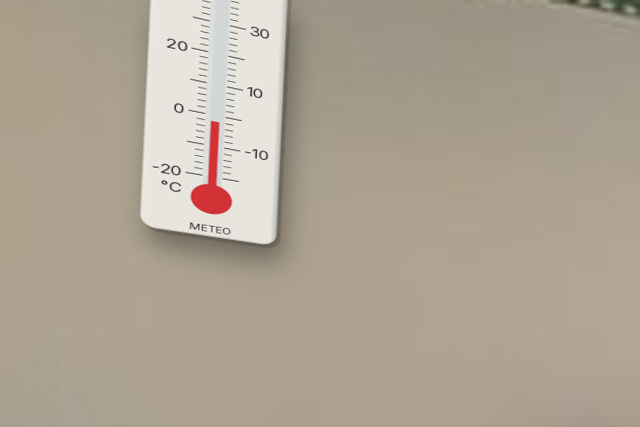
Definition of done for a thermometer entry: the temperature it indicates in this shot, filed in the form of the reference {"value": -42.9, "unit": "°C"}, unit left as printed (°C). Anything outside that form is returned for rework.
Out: {"value": -2, "unit": "°C"}
